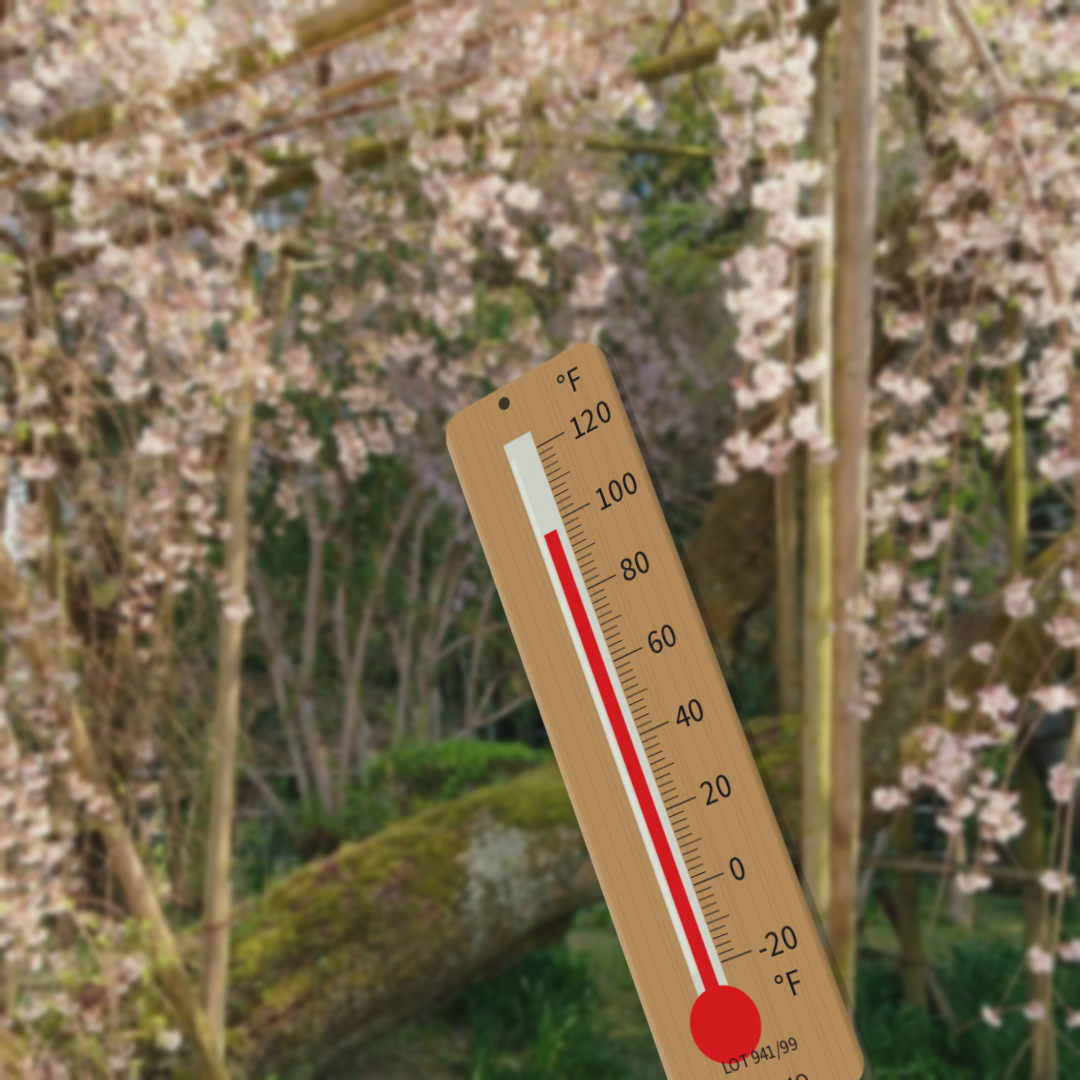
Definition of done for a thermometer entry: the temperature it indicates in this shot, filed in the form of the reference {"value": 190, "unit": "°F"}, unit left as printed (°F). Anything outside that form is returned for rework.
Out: {"value": 98, "unit": "°F"}
